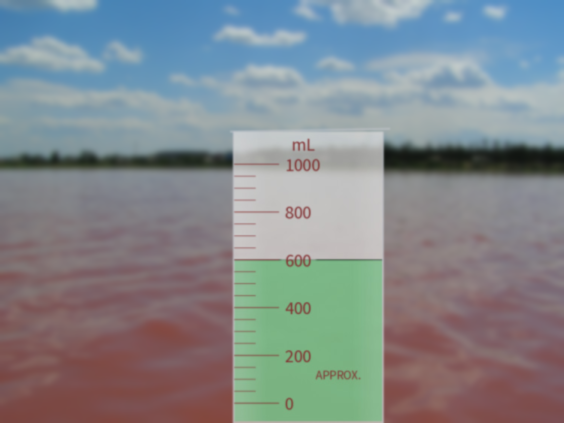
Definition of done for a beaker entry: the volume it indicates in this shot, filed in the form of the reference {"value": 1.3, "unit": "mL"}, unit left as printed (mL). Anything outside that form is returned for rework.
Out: {"value": 600, "unit": "mL"}
